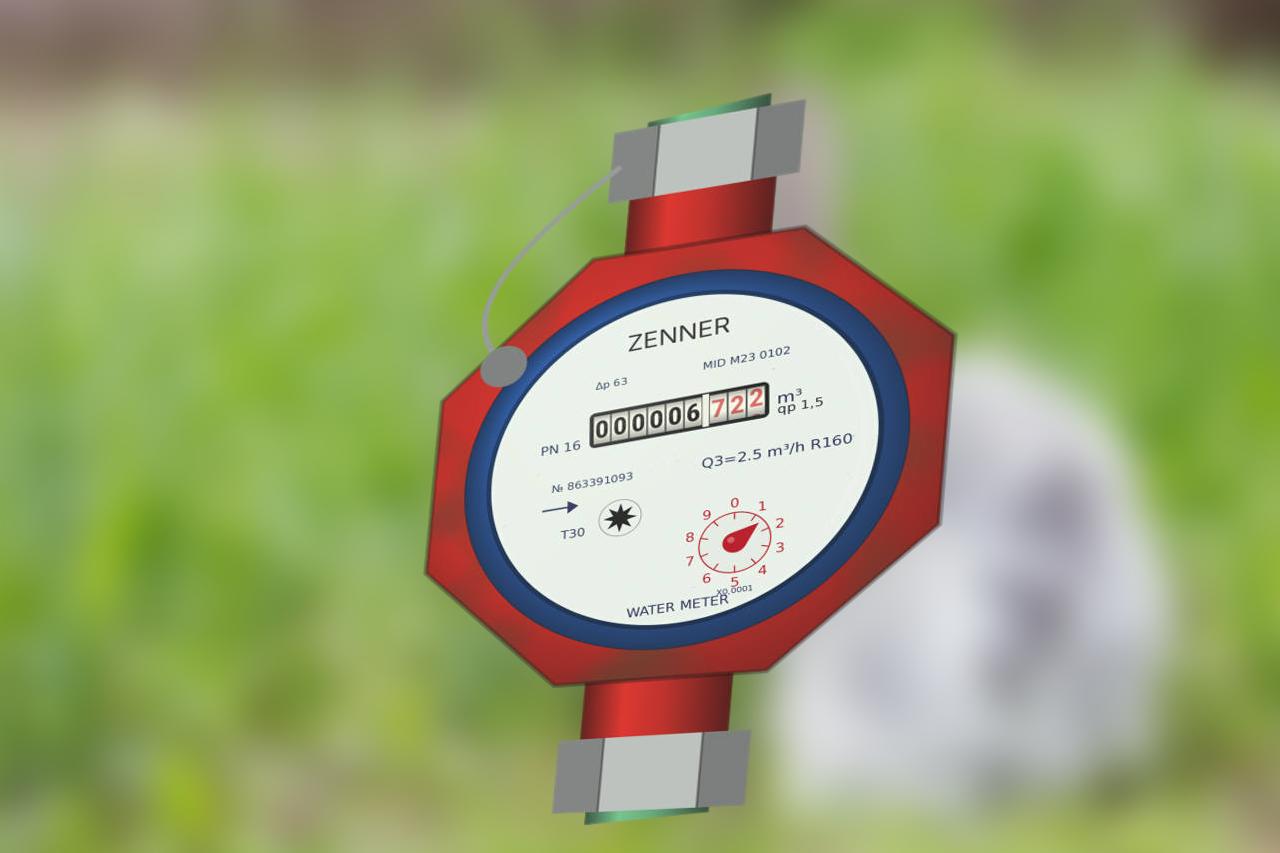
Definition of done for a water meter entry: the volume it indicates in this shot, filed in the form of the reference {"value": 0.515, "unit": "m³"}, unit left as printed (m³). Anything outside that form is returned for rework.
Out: {"value": 6.7221, "unit": "m³"}
